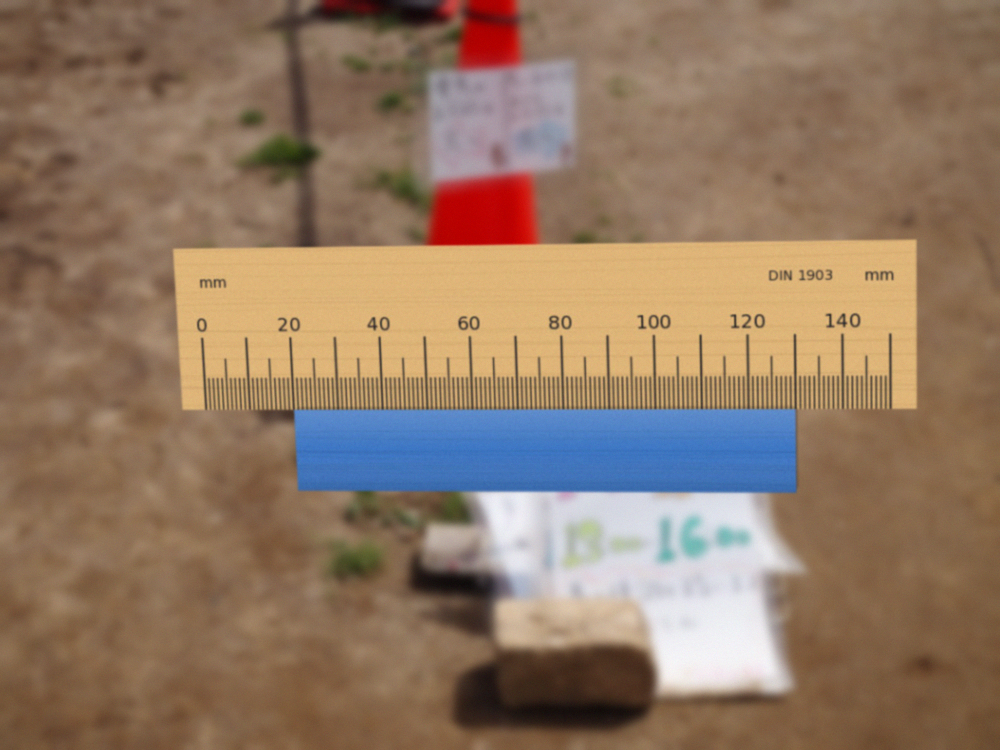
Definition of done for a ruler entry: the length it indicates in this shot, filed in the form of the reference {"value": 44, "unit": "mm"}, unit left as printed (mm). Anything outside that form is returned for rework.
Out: {"value": 110, "unit": "mm"}
